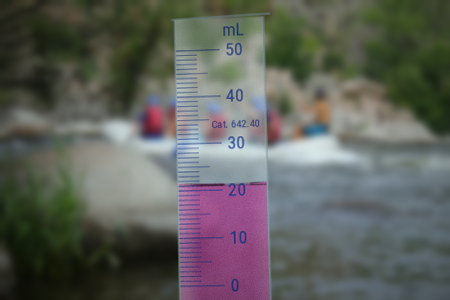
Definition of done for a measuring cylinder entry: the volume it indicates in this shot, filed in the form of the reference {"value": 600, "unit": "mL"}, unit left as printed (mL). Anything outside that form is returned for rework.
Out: {"value": 21, "unit": "mL"}
